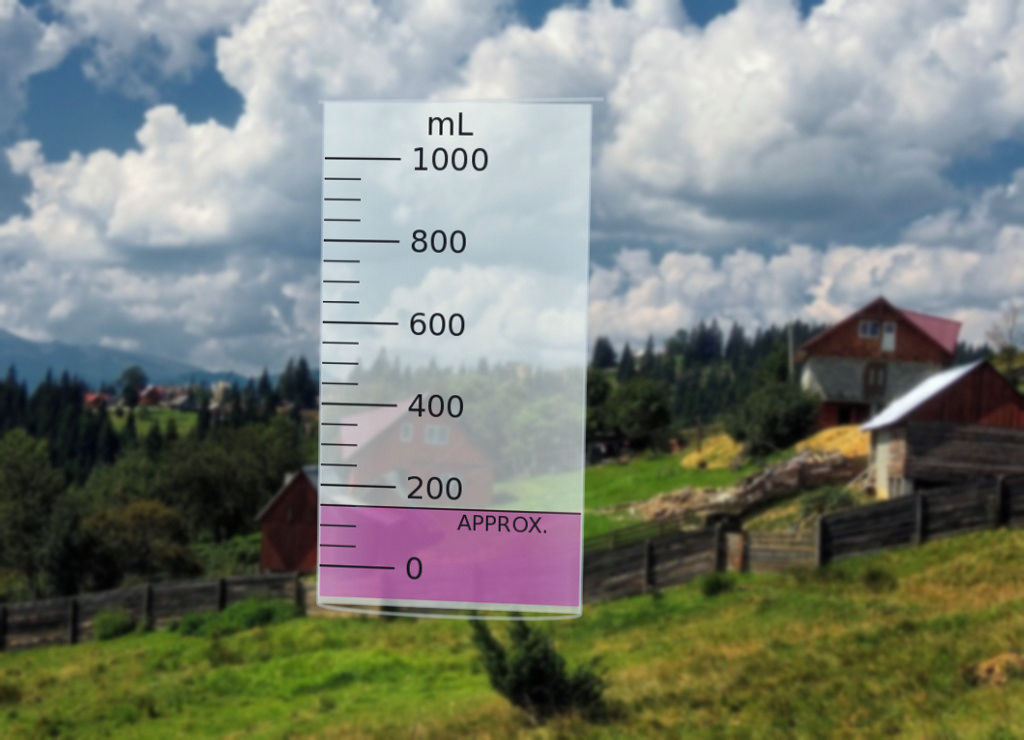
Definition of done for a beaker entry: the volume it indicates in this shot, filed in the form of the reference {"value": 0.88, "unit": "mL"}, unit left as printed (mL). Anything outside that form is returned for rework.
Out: {"value": 150, "unit": "mL"}
